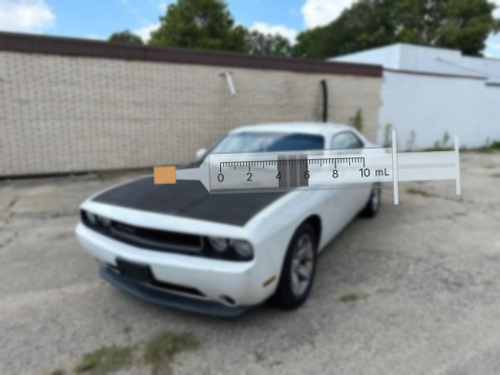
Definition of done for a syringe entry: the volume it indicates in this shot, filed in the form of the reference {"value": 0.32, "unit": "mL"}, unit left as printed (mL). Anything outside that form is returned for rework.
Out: {"value": 4, "unit": "mL"}
